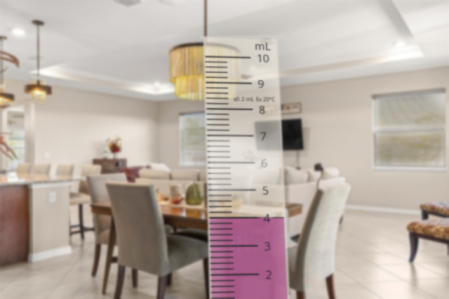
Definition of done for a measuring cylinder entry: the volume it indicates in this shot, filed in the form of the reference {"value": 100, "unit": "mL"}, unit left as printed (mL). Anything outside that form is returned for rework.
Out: {"value": 4, "unit": "mL"}
